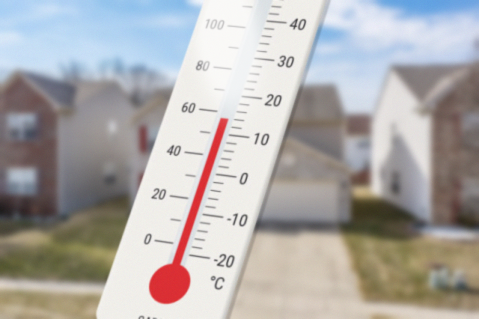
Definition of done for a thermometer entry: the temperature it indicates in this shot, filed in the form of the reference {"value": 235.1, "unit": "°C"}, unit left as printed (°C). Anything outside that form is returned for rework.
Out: {"value": 14, "unit": "°C"}
